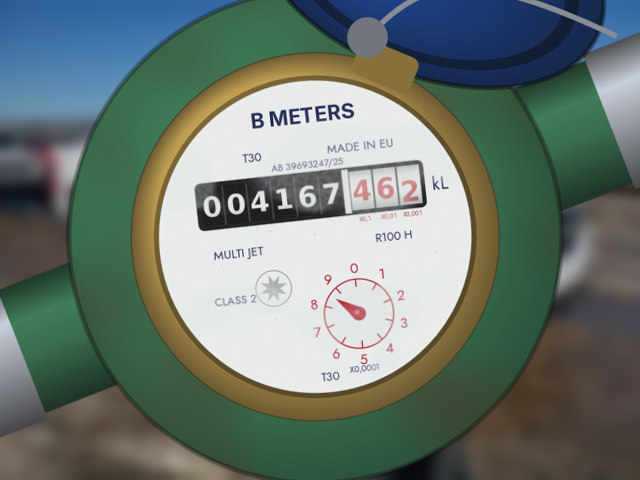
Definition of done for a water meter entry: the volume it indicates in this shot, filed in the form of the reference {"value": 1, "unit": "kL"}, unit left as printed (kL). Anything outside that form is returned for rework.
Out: {"value": 4167.4618, "unit": "kL"}
